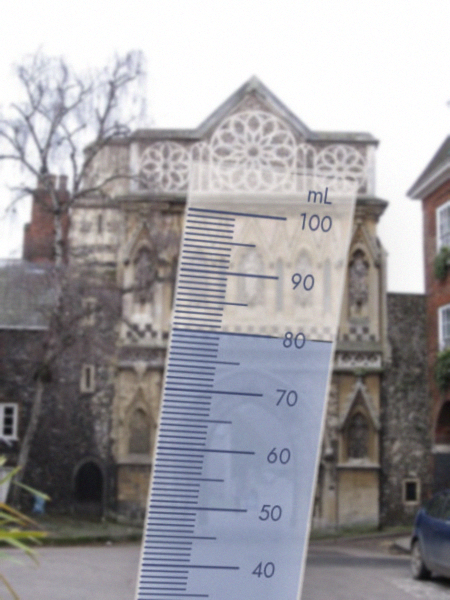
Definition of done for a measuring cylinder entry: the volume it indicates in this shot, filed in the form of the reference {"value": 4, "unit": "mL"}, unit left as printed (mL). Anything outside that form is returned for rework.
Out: {"value": 80, "unit": "mL"}
